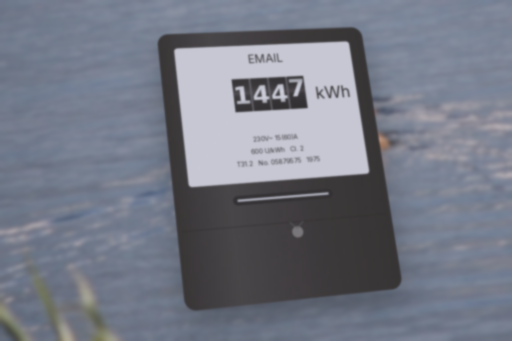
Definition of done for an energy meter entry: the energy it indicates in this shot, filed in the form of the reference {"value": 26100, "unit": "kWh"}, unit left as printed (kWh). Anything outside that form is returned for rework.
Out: {"value": 1447, "unit": "kWh"}
